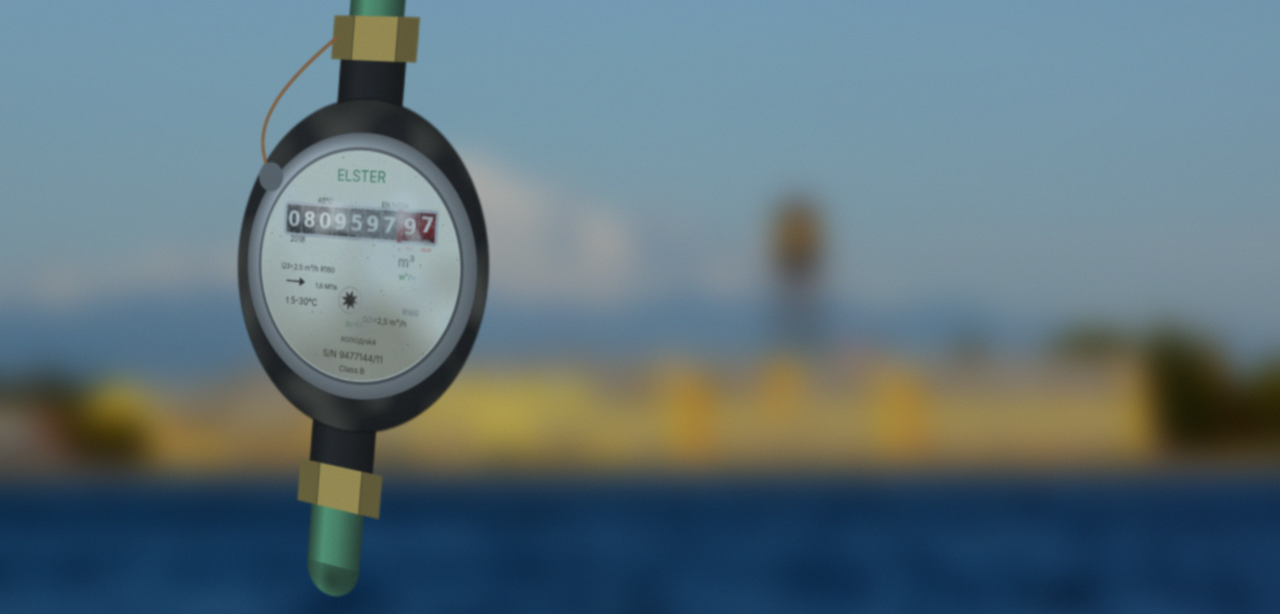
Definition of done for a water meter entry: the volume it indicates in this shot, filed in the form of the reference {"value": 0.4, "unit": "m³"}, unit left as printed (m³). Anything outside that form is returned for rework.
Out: {"value": 809597.97, "unit": "m³"}
